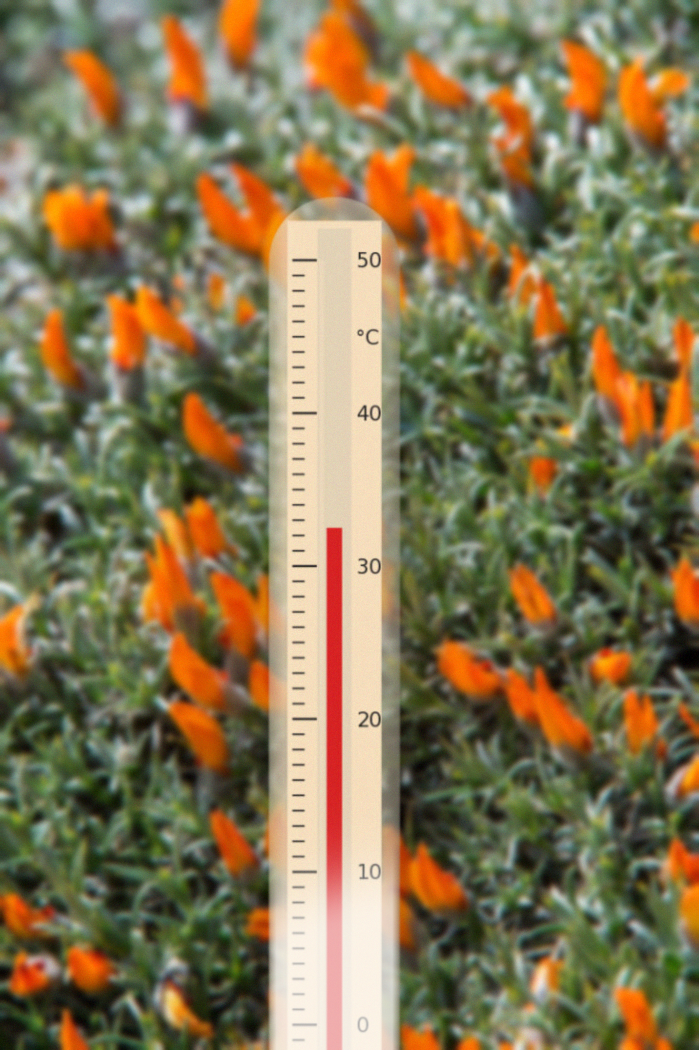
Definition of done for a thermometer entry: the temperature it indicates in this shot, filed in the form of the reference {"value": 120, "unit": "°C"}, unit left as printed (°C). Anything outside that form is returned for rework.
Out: {"value": 32.5, "unit": "°C"}
